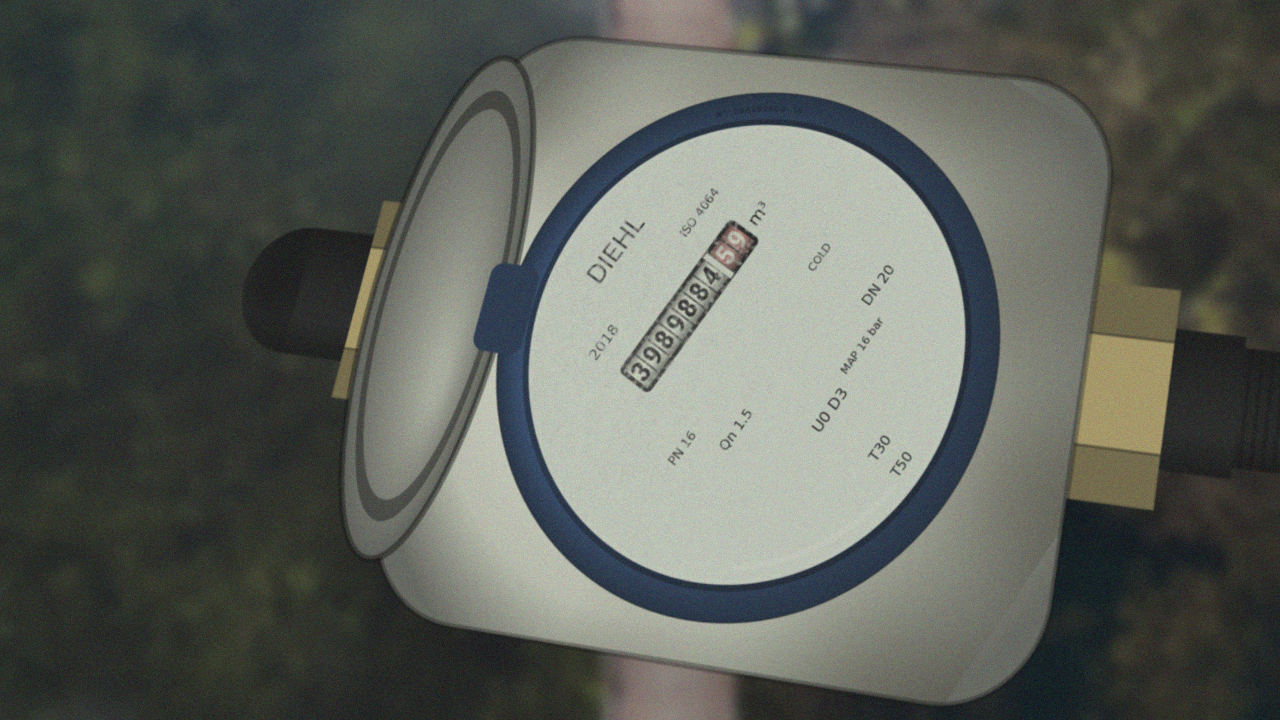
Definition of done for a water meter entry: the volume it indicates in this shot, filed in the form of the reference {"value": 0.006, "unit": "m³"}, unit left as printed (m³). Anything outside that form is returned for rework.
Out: {"value": 3989884.59, "unit": "m³"}
